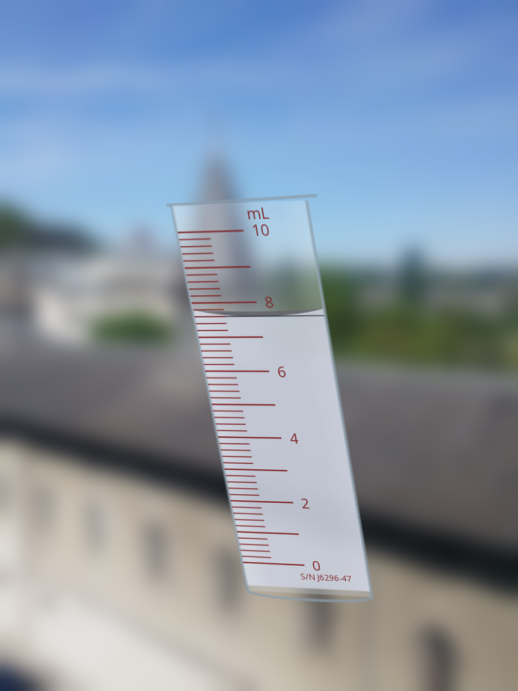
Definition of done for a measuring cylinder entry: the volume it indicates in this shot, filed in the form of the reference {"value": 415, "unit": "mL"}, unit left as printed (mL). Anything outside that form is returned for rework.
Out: {"value": 7.6, "unit": "mL"}
